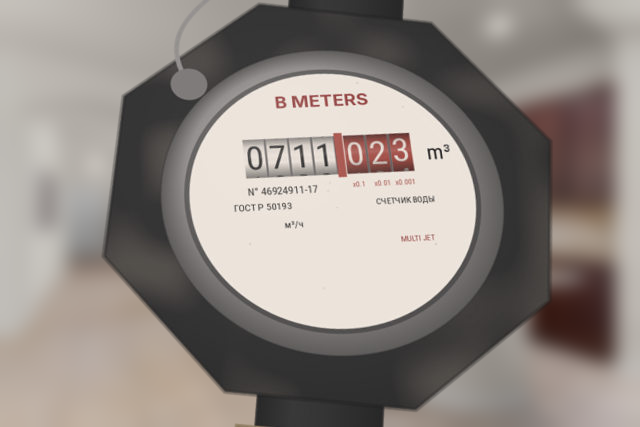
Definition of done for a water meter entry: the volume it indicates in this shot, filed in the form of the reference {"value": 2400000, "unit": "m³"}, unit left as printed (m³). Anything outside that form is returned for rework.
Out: {"value": 711.023, "unit": "m³"}
